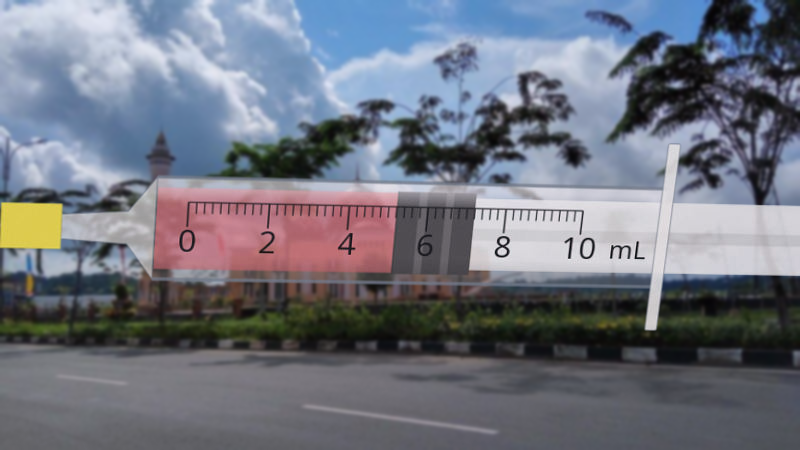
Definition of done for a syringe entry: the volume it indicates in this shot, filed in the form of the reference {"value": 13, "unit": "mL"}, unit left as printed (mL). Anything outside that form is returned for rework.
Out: {"value": 5.2, "unit": "mL"}
